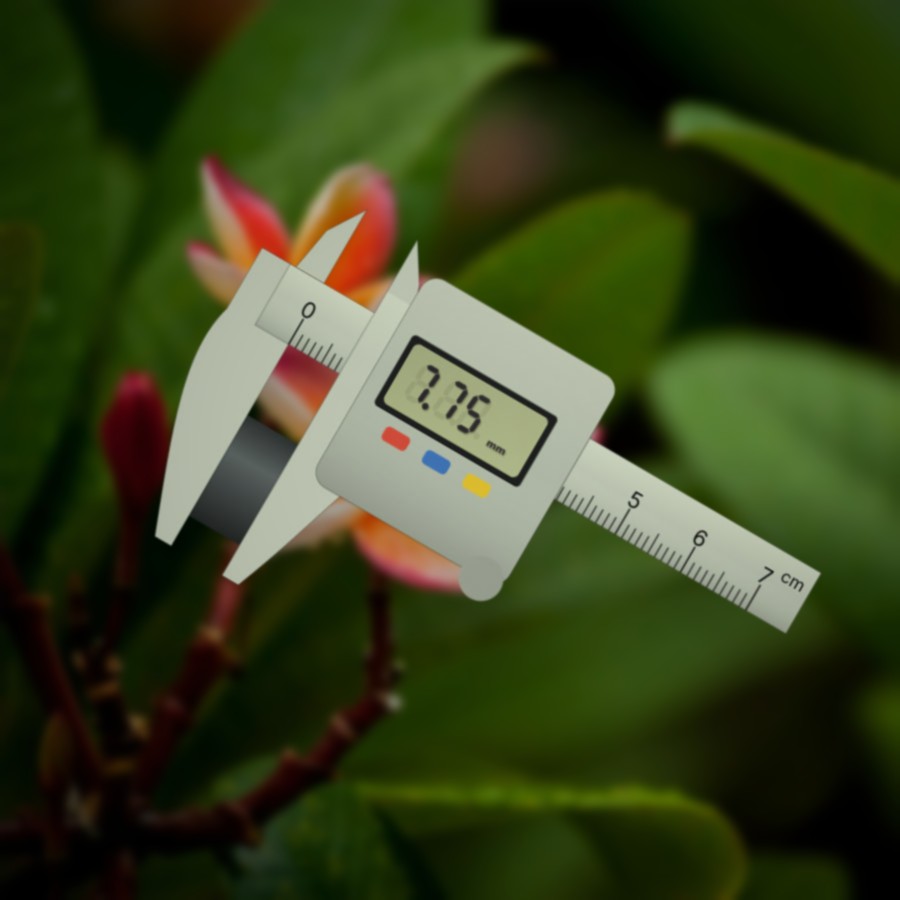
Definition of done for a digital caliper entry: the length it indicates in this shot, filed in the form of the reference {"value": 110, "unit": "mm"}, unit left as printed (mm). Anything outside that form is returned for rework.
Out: {"value": 7.75, "unit": "mm"}
